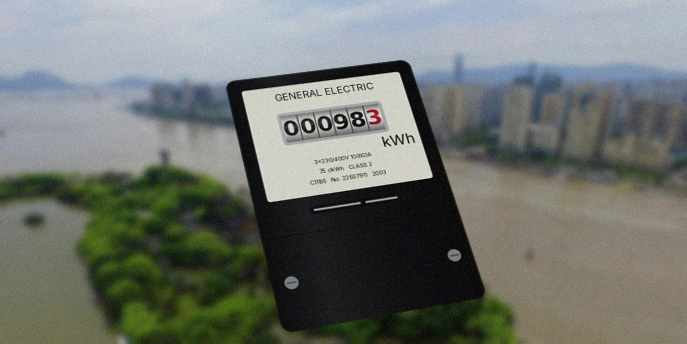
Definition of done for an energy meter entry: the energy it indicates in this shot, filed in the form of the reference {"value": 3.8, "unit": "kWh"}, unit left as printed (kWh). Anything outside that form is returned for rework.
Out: {"value": 98.3, "unit": "kWh"}
